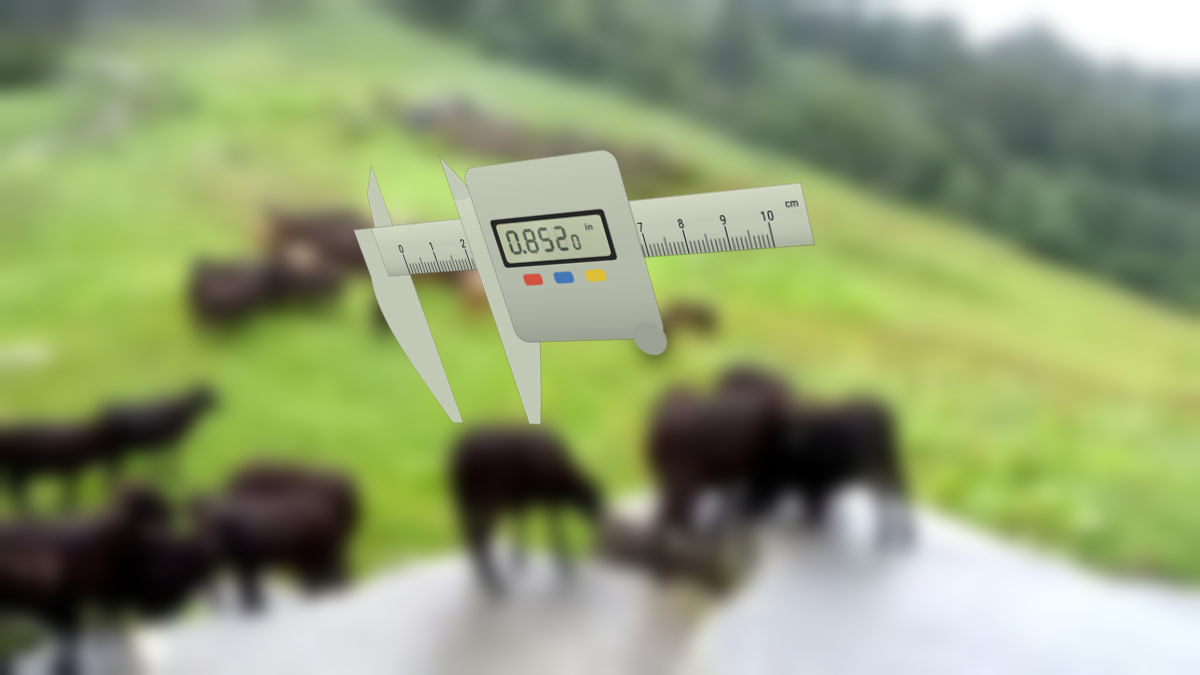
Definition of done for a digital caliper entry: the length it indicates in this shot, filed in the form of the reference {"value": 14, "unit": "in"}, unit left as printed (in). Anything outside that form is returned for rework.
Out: {"value": 0.8520, "unit": "in"}
